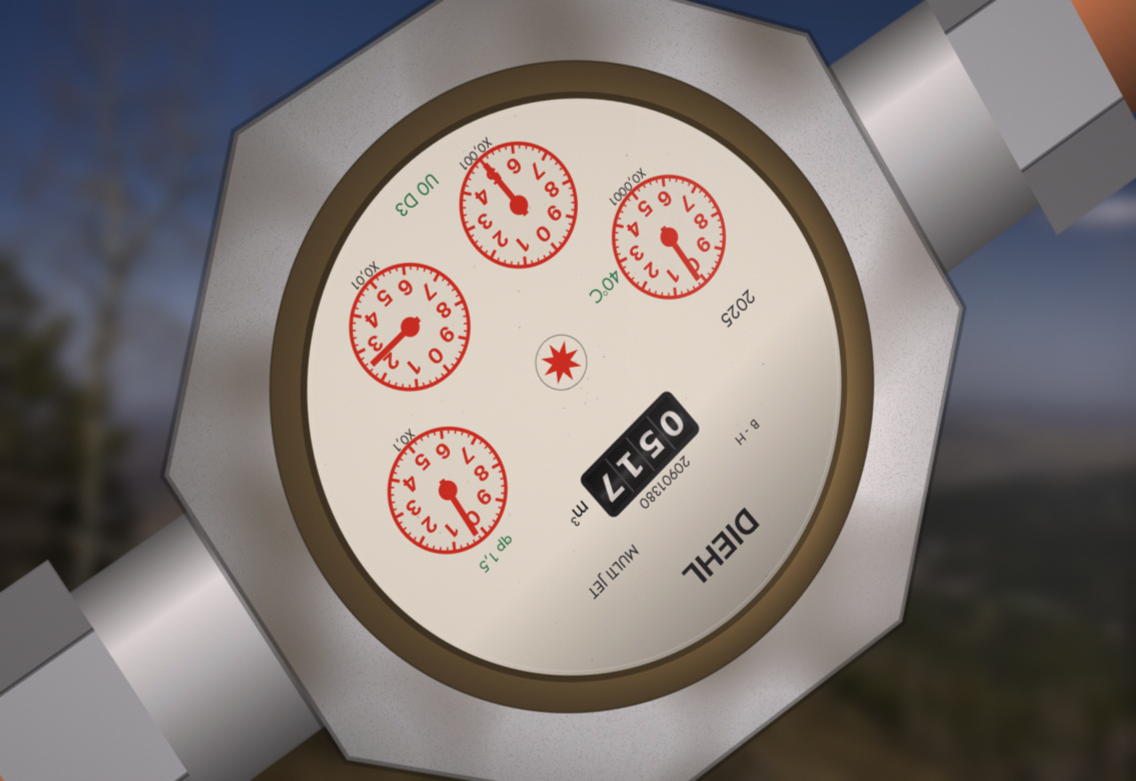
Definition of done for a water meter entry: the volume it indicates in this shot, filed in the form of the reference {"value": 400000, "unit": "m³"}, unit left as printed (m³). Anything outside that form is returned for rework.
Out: {"value": 517.0250, "unit": "m³"}
